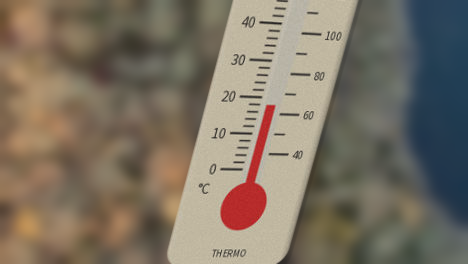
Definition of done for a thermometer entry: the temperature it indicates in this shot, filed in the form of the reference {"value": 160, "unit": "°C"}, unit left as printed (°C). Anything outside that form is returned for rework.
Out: {"value": 18, "unit": "°C"}
